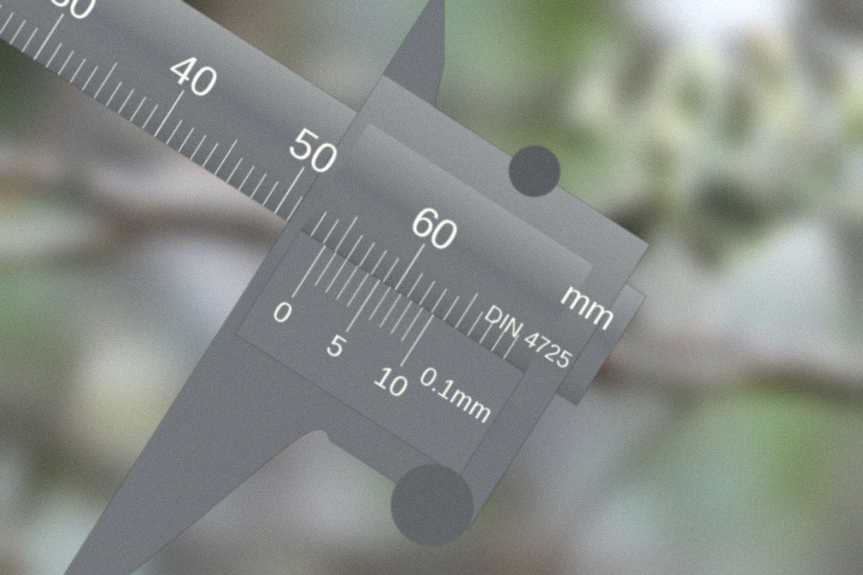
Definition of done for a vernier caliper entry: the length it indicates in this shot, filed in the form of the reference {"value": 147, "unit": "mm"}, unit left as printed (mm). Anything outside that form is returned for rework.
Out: {"value": 54.2, "unit": "mm"}
